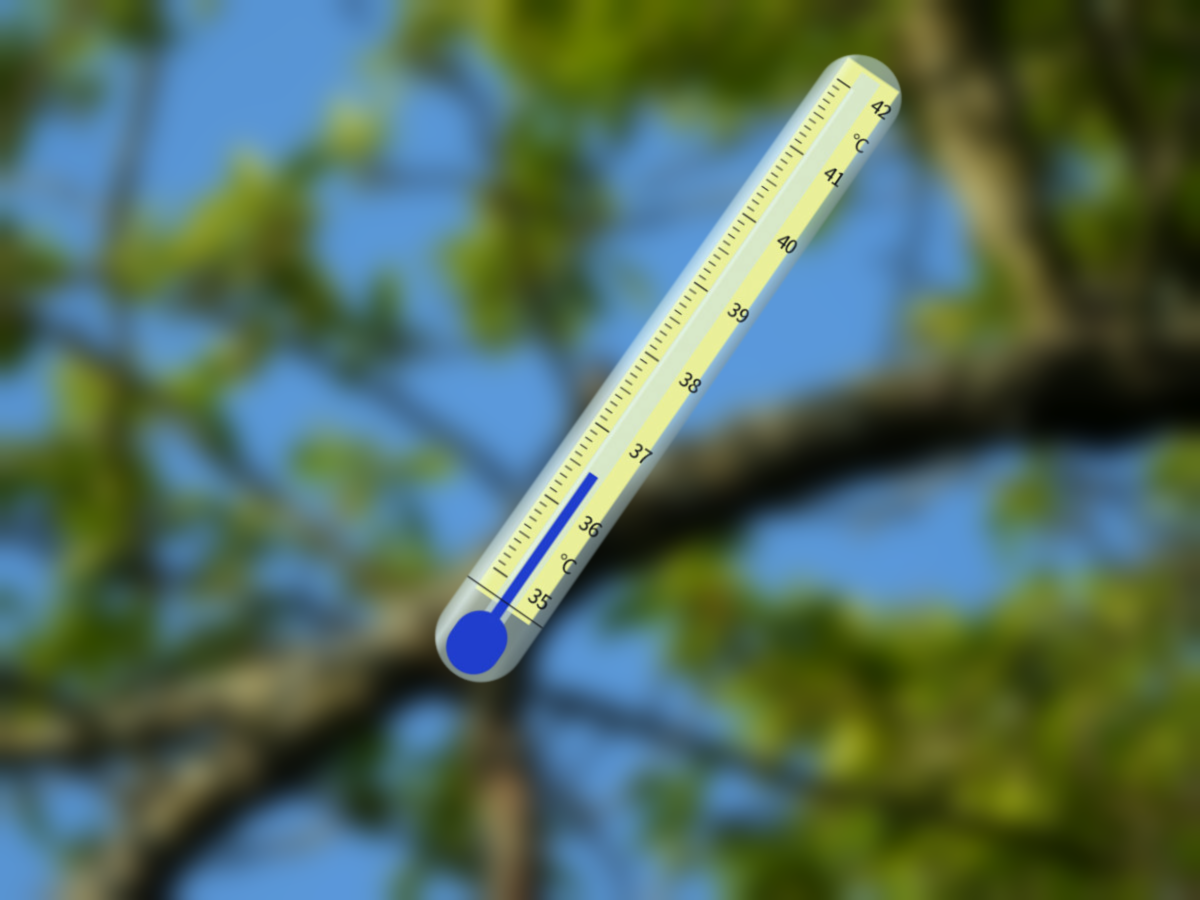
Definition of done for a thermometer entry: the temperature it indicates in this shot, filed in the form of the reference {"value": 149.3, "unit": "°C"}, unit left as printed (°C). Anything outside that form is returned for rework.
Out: {"value": 36.5, "unit": "°C"}
